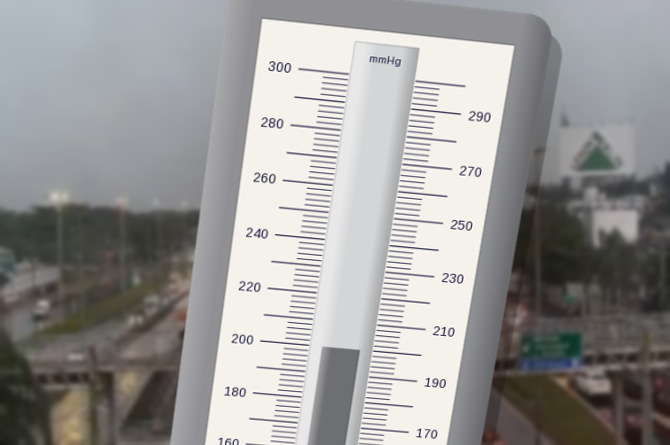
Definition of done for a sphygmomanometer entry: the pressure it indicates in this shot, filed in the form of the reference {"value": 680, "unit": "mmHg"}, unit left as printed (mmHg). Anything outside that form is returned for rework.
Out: {"value": 200, "unit": "mmHg"}
